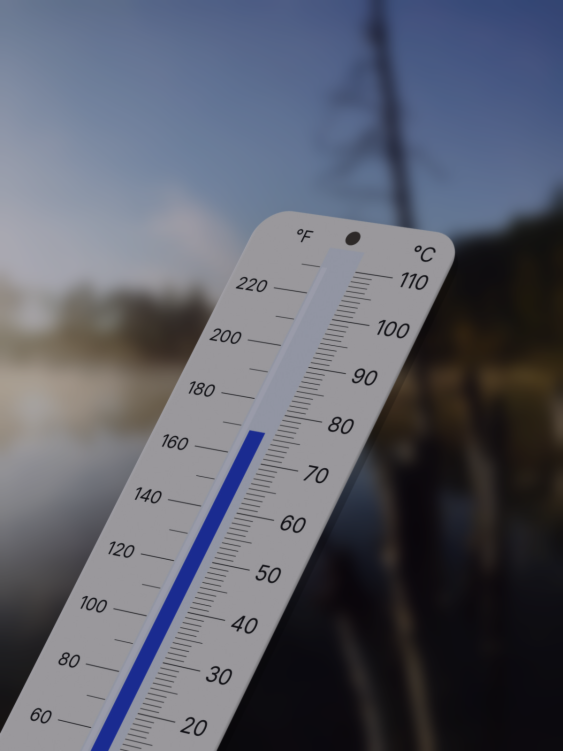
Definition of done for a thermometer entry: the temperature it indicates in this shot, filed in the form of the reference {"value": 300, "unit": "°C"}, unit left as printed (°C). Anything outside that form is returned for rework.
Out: {"value": 76, "unit": "°C"}
